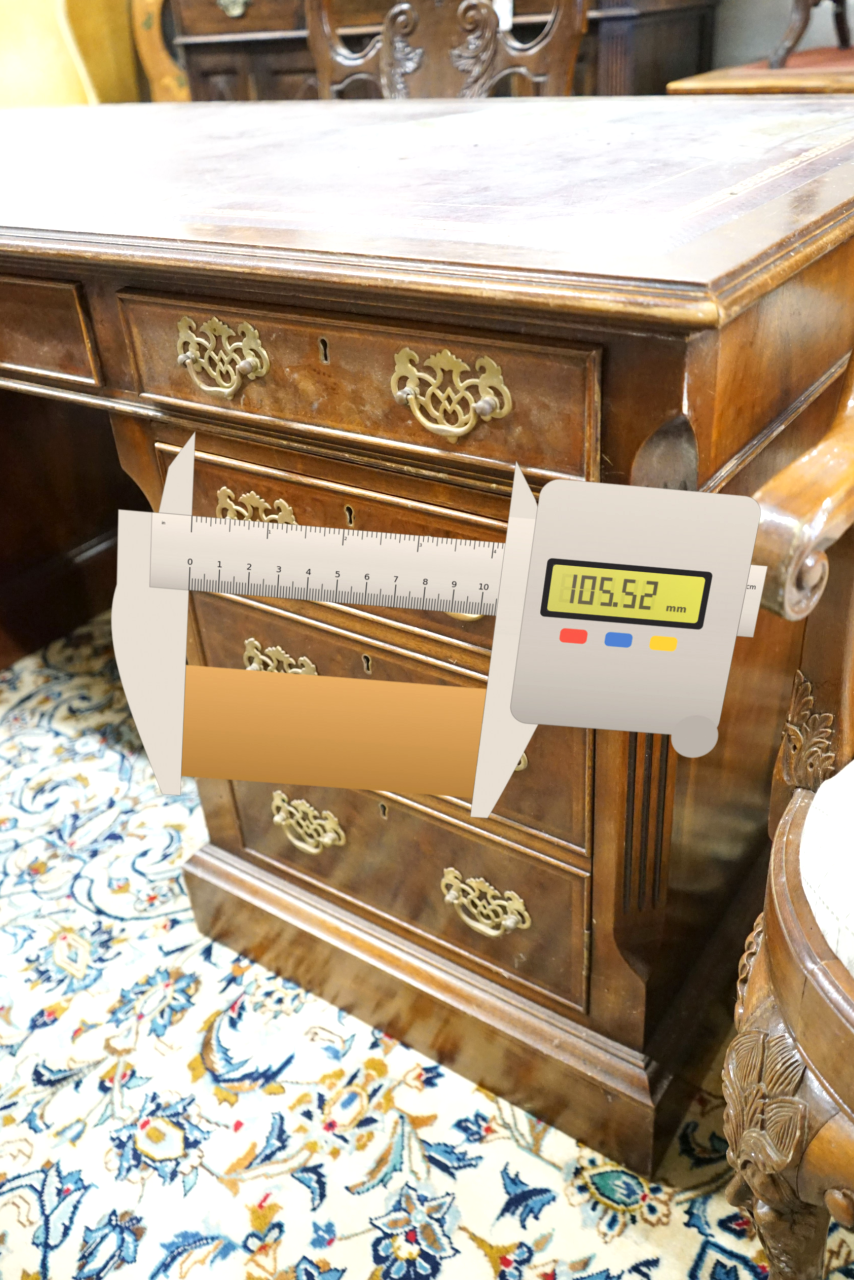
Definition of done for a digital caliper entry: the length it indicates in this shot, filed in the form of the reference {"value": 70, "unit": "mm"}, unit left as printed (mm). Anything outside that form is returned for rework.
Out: {"value": 105.52, "unit": "mm"}
